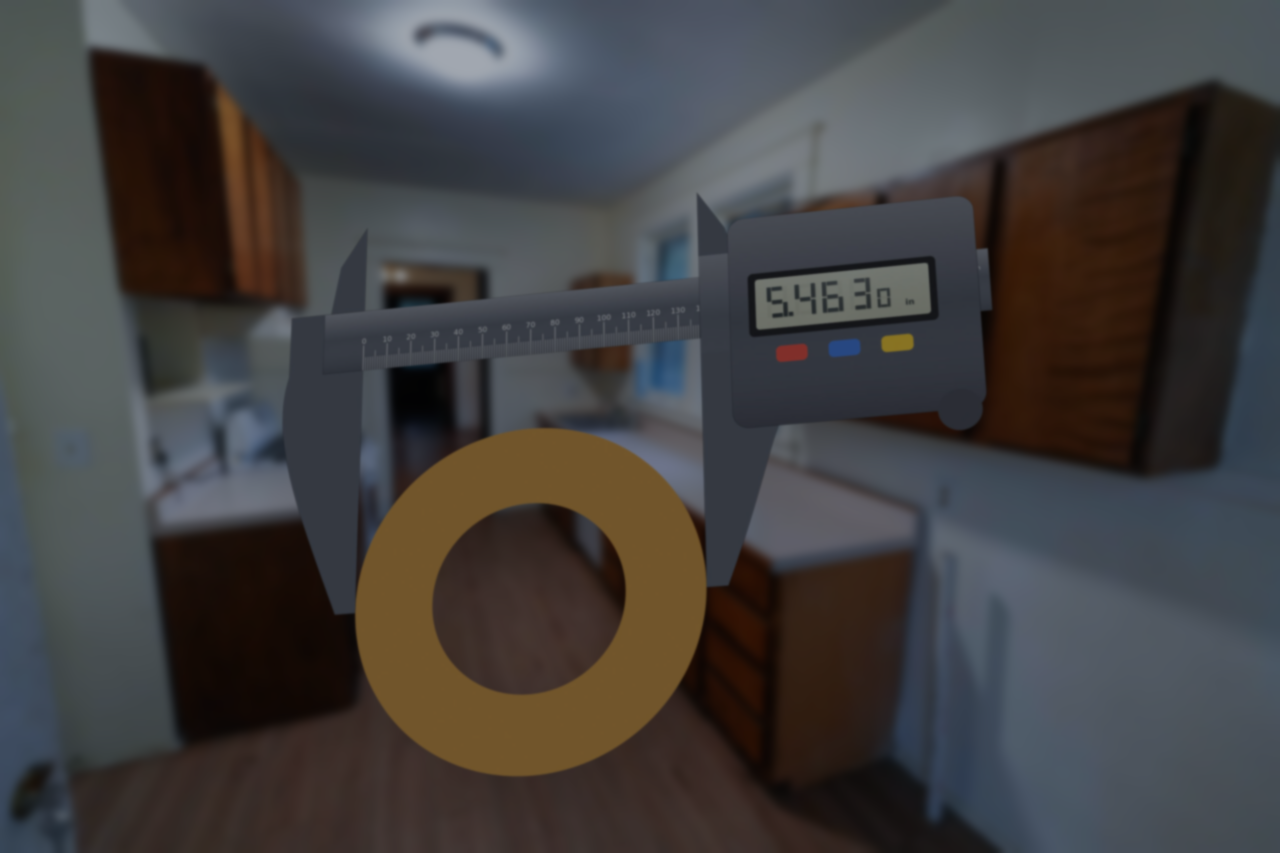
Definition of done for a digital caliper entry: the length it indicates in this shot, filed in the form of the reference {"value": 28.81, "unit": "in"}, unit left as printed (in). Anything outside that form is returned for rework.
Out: {"value": 5.4630, "unit": "in"}
